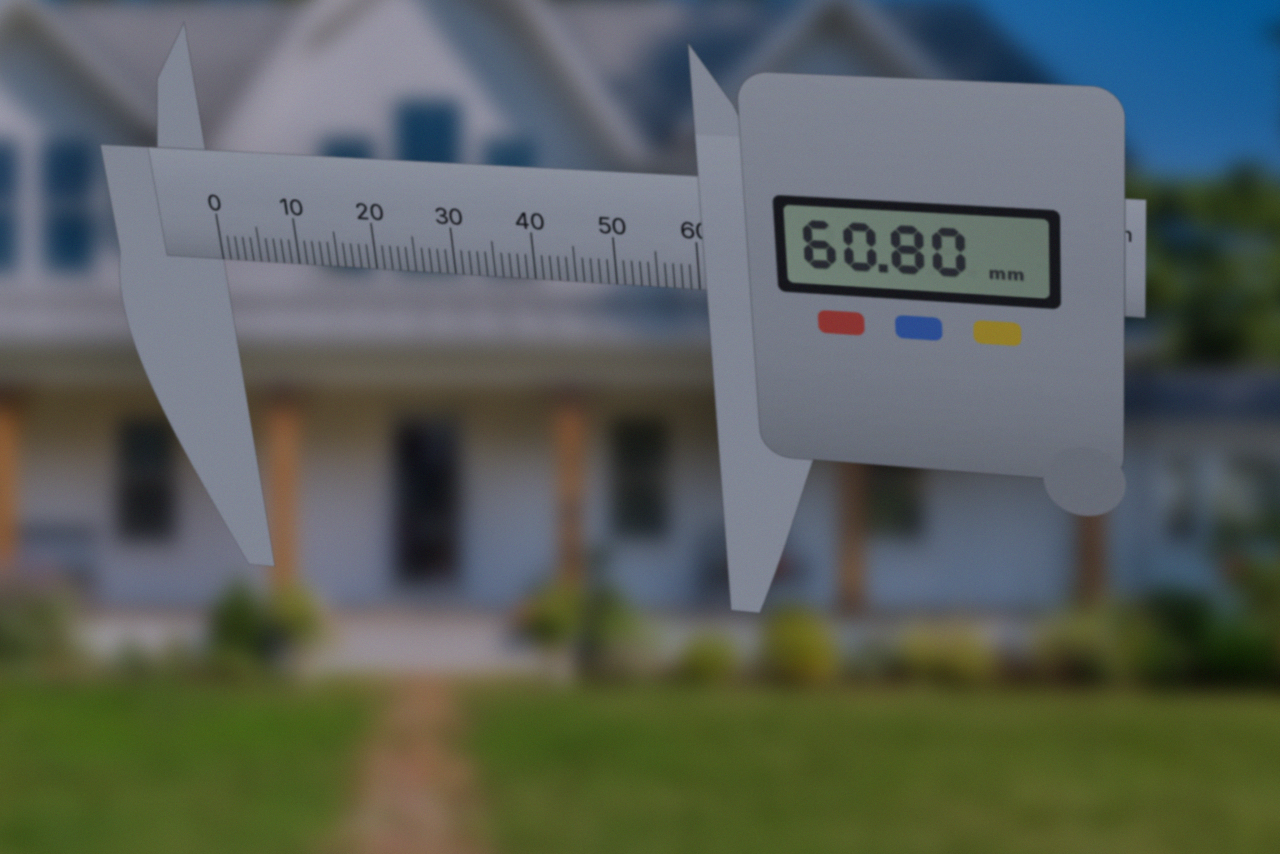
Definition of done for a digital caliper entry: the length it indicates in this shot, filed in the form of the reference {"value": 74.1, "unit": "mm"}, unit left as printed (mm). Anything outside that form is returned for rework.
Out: {"value": 60.80, "unit": "mm"}
